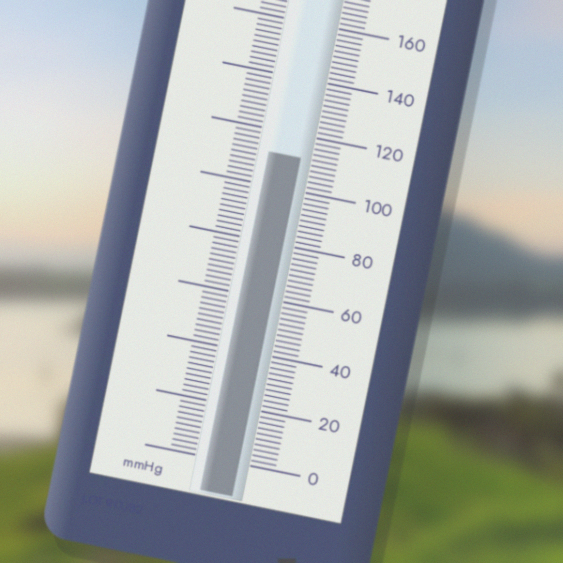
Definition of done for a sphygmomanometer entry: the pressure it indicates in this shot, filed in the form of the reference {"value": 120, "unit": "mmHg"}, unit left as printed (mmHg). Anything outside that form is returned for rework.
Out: {"value": 112, "unit": "mmHg"}
